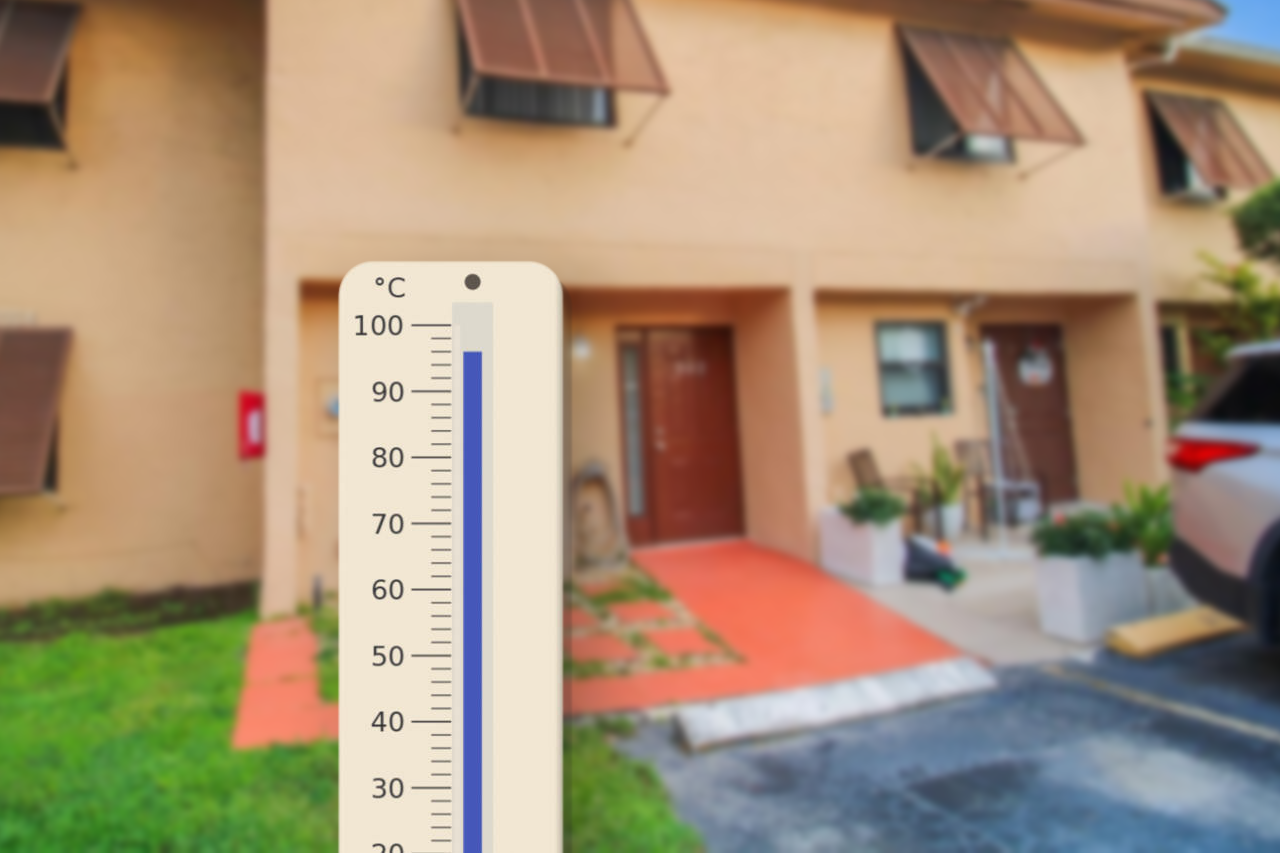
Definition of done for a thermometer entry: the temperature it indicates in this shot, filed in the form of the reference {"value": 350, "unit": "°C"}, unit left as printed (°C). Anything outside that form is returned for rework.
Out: {"value": 96, "unit": "°C"}
